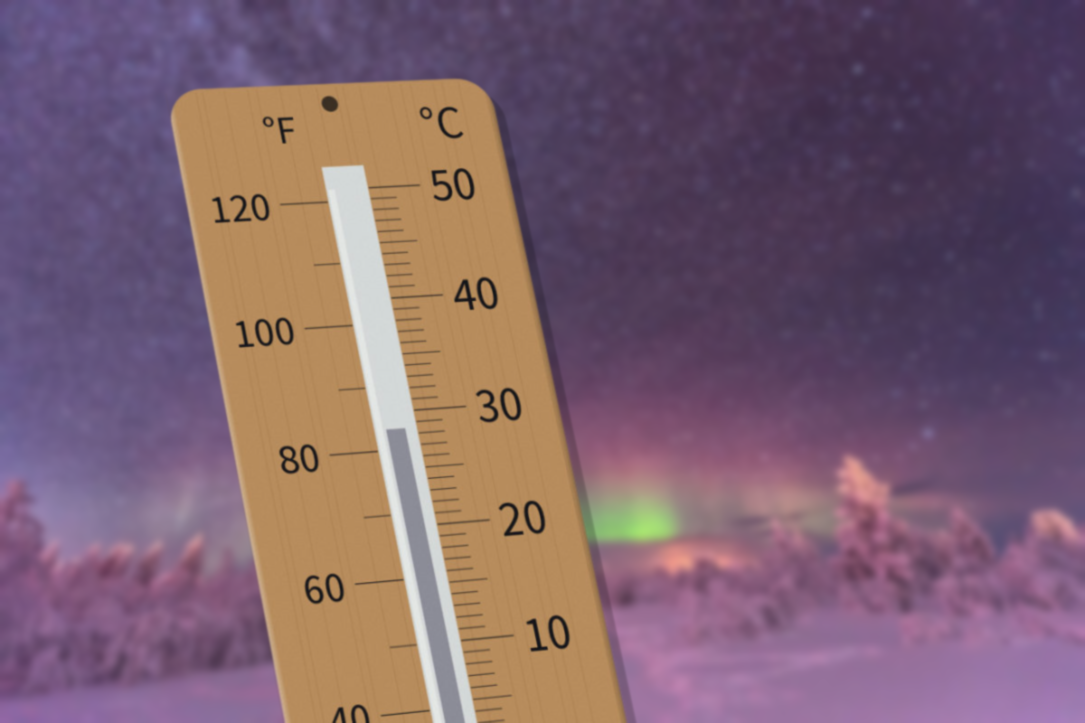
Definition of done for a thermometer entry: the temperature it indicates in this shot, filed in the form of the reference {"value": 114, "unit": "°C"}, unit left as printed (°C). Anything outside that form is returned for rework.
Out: {"value": 28.5, "unit": "°C"}
